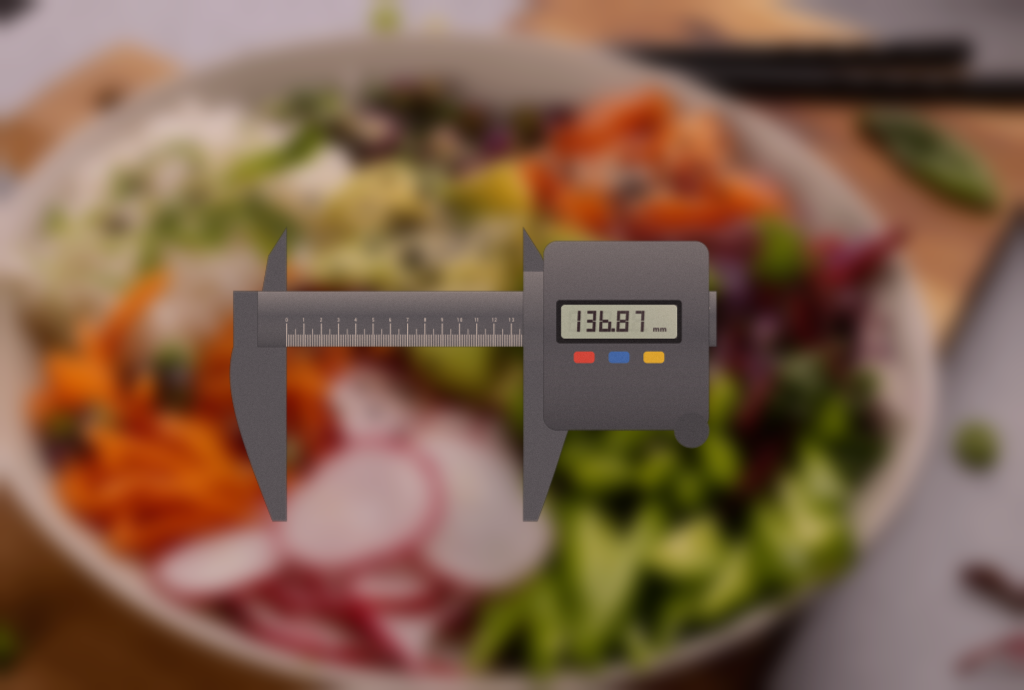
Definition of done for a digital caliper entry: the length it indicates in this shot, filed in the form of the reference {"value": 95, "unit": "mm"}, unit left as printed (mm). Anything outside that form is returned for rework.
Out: {"value": 136.87, "unit": "mm"}
